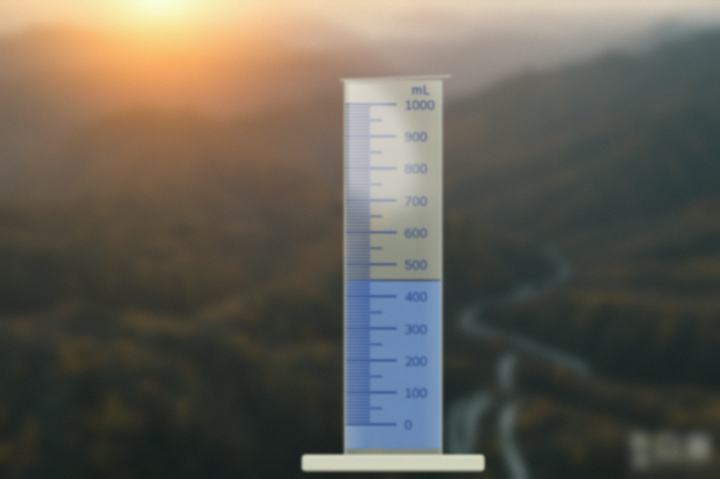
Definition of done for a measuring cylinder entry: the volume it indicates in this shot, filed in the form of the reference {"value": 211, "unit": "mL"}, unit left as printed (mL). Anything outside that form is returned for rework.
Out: {"value": 450, "unit": "mL"}
